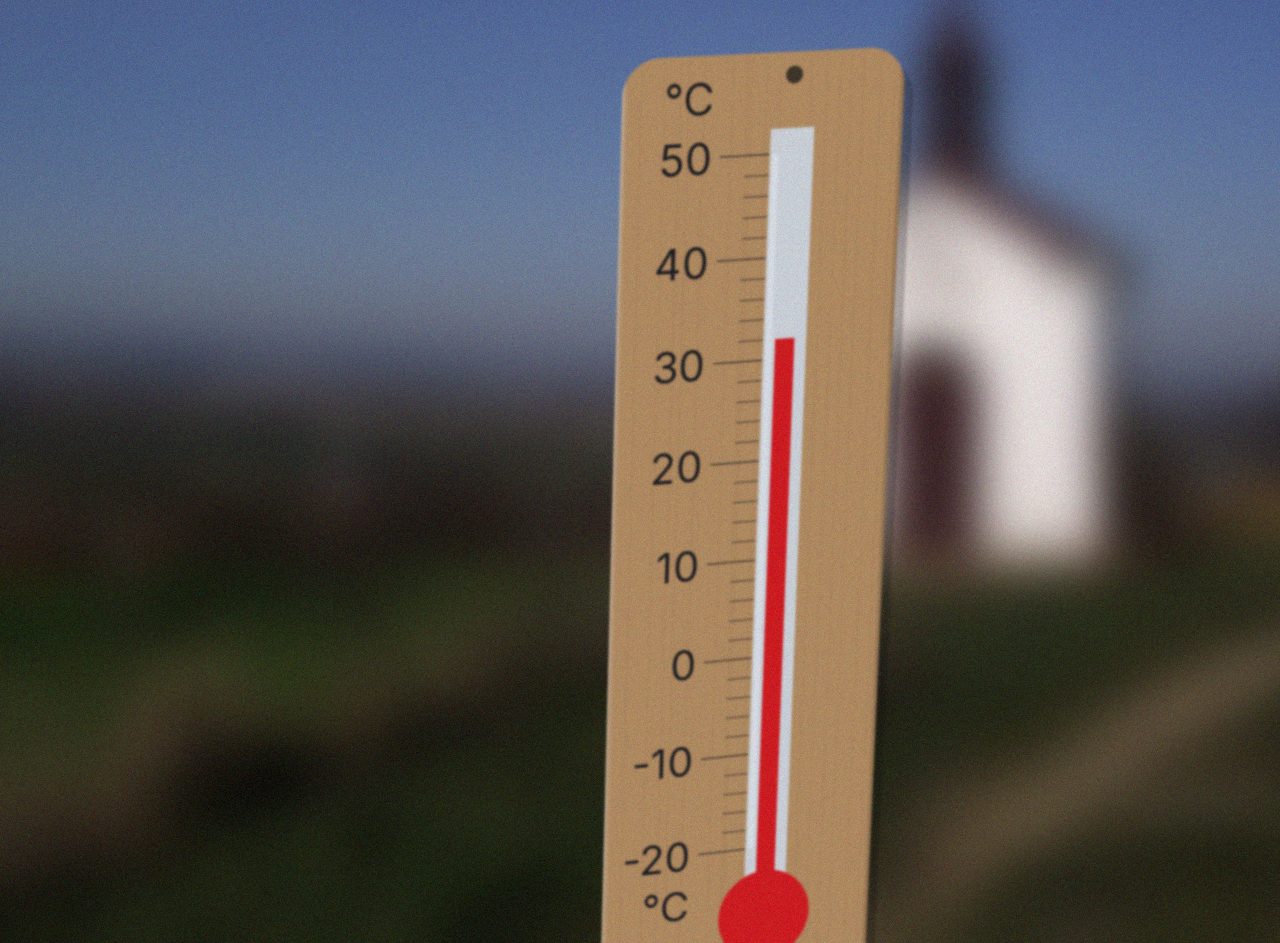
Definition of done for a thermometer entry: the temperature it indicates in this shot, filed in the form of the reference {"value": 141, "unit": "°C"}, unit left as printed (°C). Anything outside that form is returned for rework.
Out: {"value": 32, "unit": "°C"}
